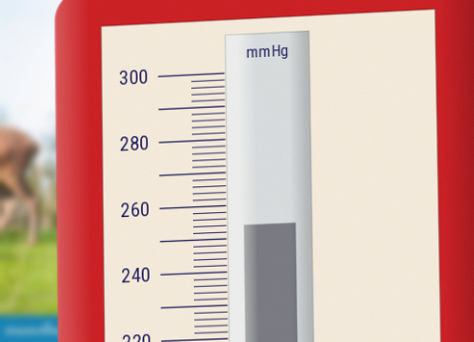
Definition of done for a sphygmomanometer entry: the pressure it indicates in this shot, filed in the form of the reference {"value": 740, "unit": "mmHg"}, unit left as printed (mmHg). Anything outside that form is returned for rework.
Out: {"value": 254, "unit": "mmHg"}
